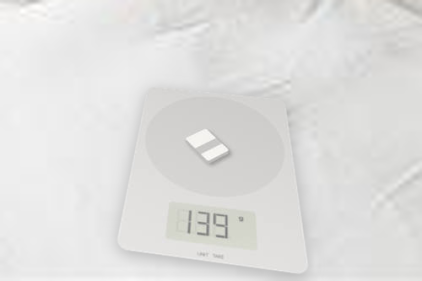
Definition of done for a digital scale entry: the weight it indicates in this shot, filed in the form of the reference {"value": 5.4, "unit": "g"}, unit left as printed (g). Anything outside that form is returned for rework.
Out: {"value": 139, "unit": "g"}
